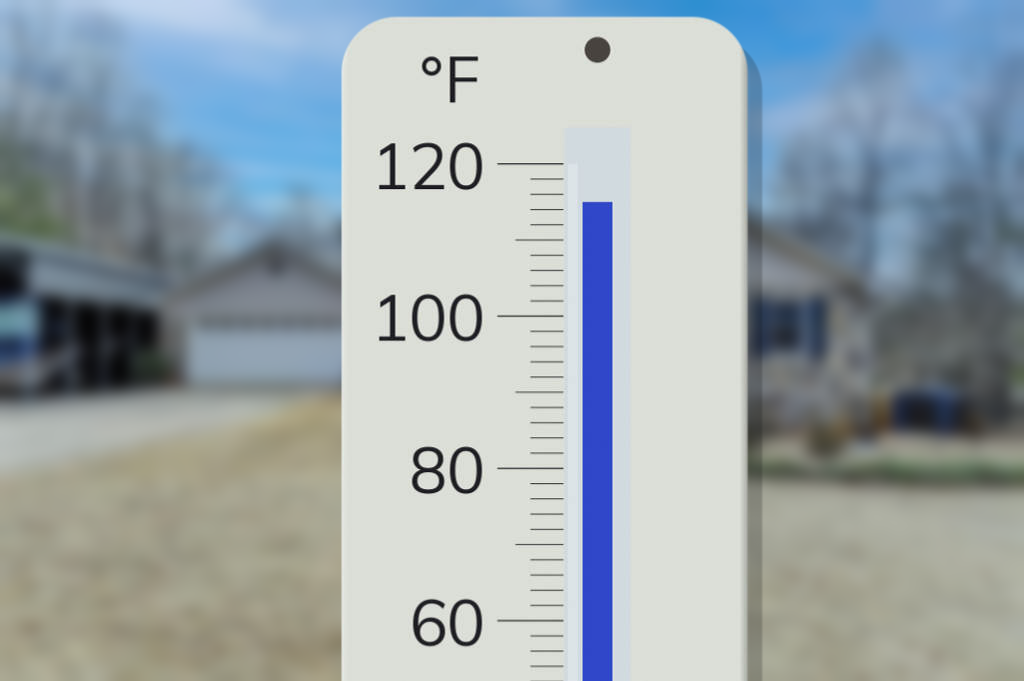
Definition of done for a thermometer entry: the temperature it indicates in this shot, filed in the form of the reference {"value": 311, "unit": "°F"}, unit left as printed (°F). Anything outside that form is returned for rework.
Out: {"value": 115, "unit": "°F"}
